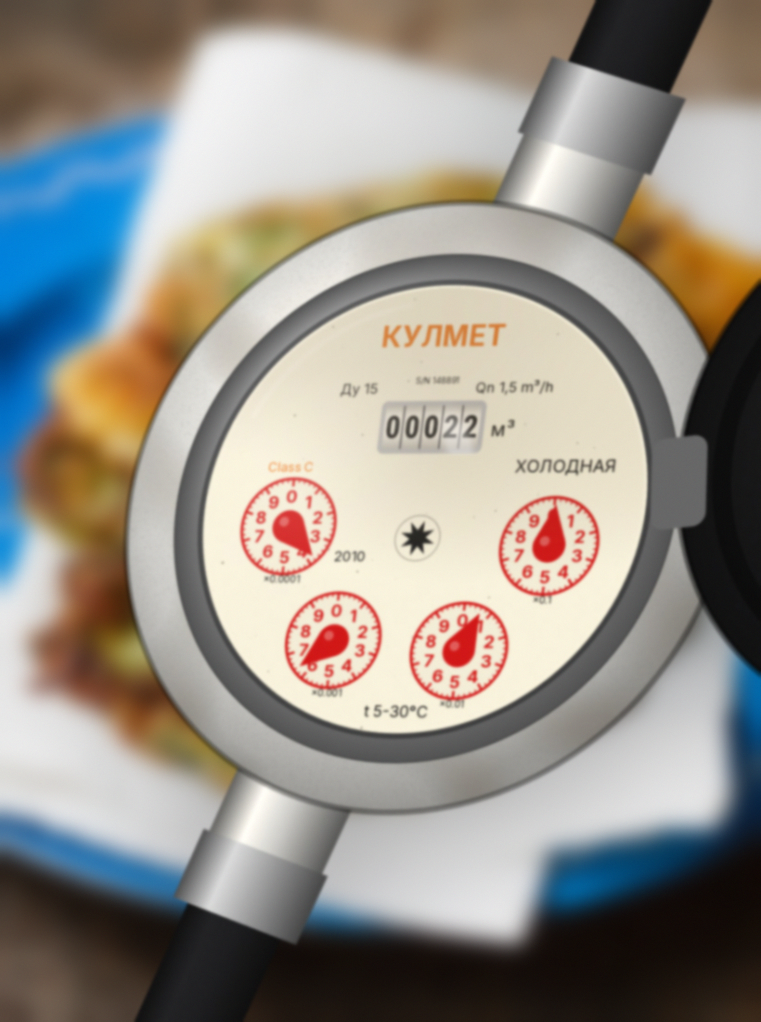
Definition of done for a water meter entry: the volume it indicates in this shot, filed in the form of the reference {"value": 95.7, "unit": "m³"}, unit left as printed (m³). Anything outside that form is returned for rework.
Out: {"value": 22.0063, "unit": "m³"}
